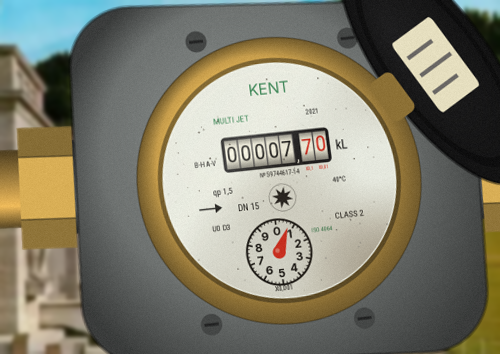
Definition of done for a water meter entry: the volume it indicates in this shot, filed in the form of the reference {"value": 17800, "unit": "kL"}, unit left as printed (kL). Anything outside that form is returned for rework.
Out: {"value": 7.700, "unit": "kL"}
